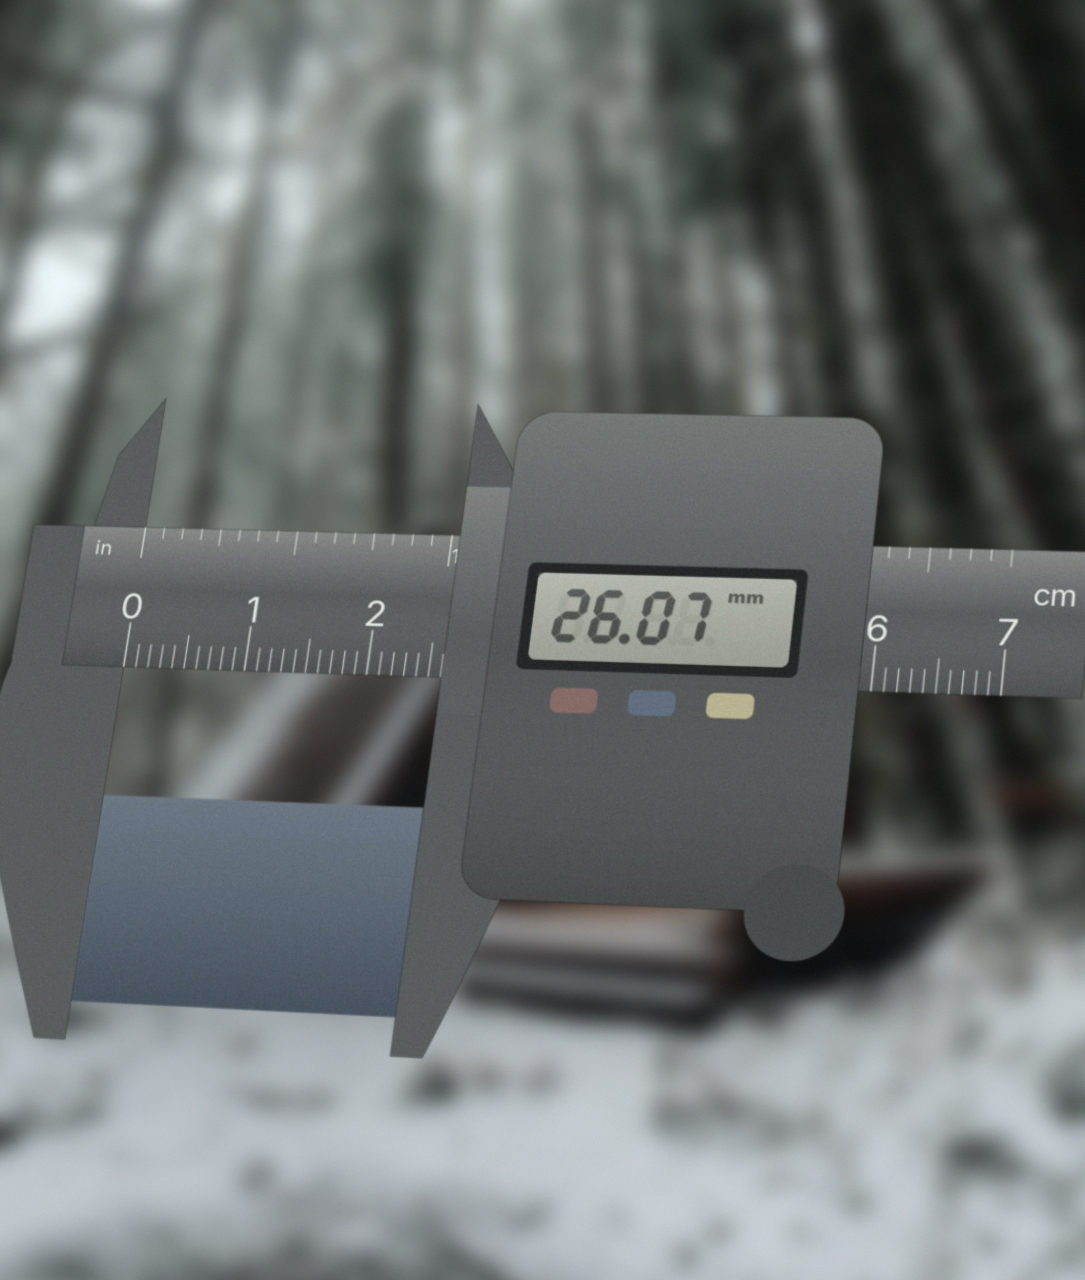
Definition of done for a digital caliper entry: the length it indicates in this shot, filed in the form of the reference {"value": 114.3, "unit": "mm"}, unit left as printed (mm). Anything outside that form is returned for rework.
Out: {"value": 26.07, "unit": "mm"}
